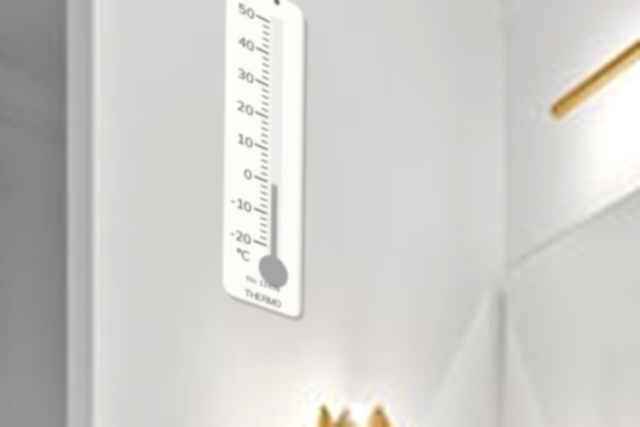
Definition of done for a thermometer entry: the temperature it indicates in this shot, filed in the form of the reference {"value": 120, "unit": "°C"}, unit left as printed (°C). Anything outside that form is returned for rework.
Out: {"value": 0, "unit": "°C"}
